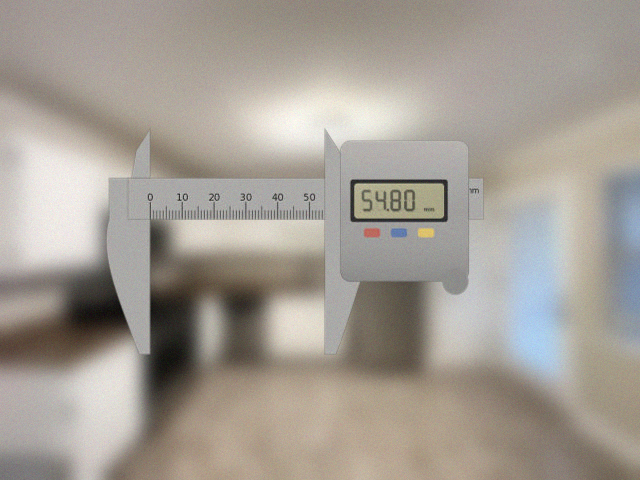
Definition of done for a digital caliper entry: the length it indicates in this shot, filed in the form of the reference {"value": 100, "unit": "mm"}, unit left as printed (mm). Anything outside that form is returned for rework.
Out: {"value": 54.80, "unit": "mm"}
